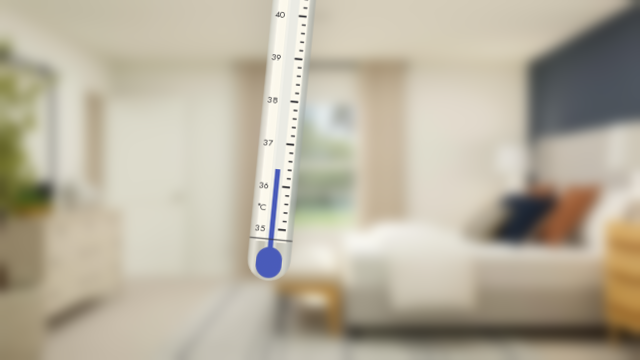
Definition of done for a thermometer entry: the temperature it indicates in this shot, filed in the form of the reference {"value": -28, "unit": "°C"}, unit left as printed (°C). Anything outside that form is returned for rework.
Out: {"value": 36.4, "unit": "°C"}
